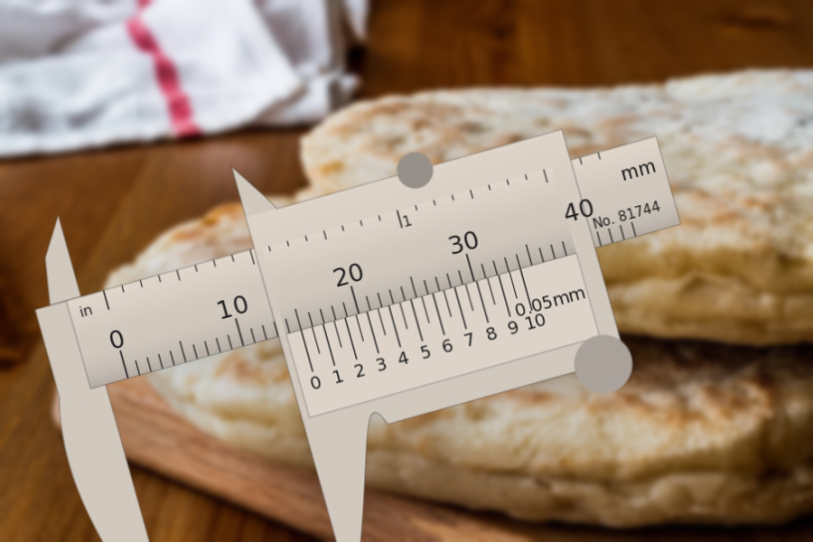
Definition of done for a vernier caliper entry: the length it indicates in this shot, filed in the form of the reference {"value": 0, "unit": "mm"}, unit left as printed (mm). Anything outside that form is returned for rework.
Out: {"value": 15.0, "unit": "mm"}
